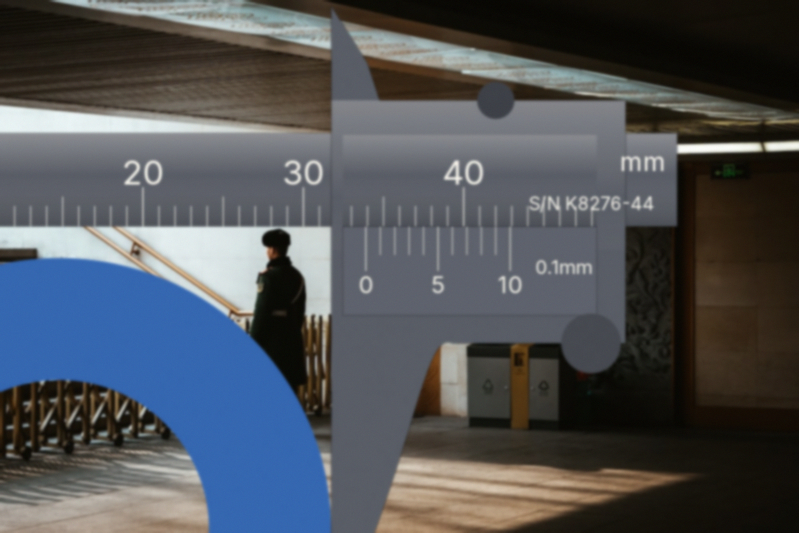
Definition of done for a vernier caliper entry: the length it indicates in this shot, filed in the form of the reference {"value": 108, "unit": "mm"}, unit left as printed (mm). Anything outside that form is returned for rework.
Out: {"value": 33.9, "unit": "mm"}
